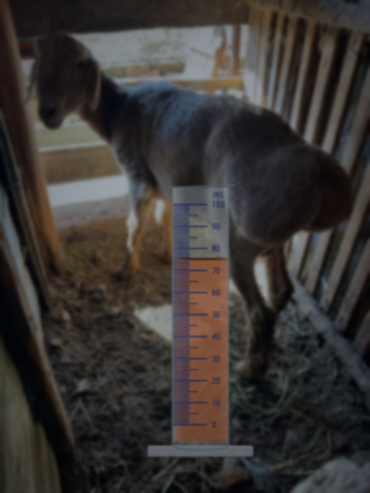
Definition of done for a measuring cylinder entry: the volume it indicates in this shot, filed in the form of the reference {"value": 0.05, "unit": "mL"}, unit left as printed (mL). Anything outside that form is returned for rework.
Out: {"value": 75, "unit": "mL"}
